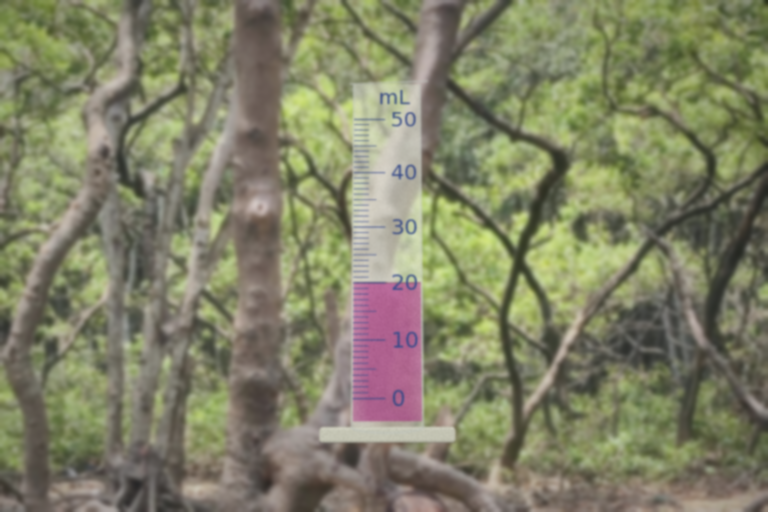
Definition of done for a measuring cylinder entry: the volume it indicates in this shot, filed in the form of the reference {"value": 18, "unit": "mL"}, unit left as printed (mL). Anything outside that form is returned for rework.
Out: {"value": 20, "unit": "mL"}
